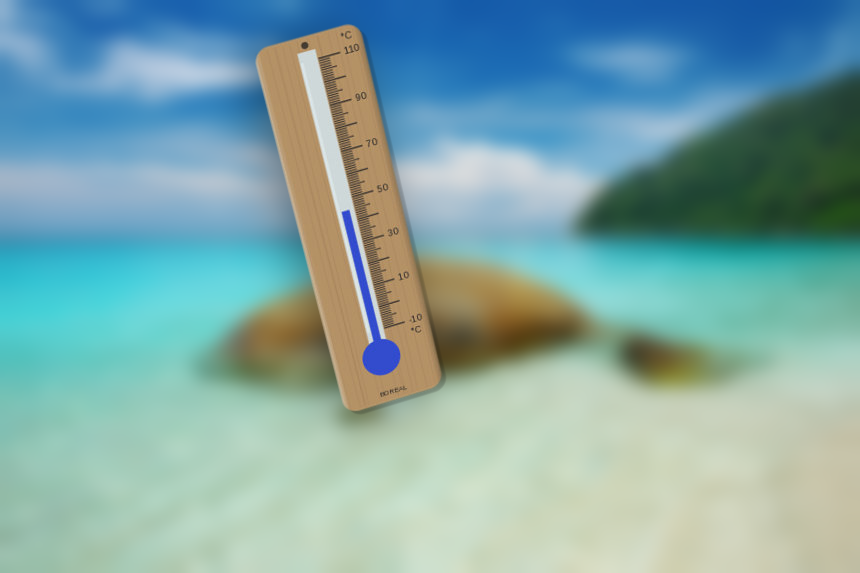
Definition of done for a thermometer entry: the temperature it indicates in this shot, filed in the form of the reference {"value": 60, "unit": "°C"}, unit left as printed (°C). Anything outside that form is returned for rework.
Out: {"value": 45, "unit": "°C"}
